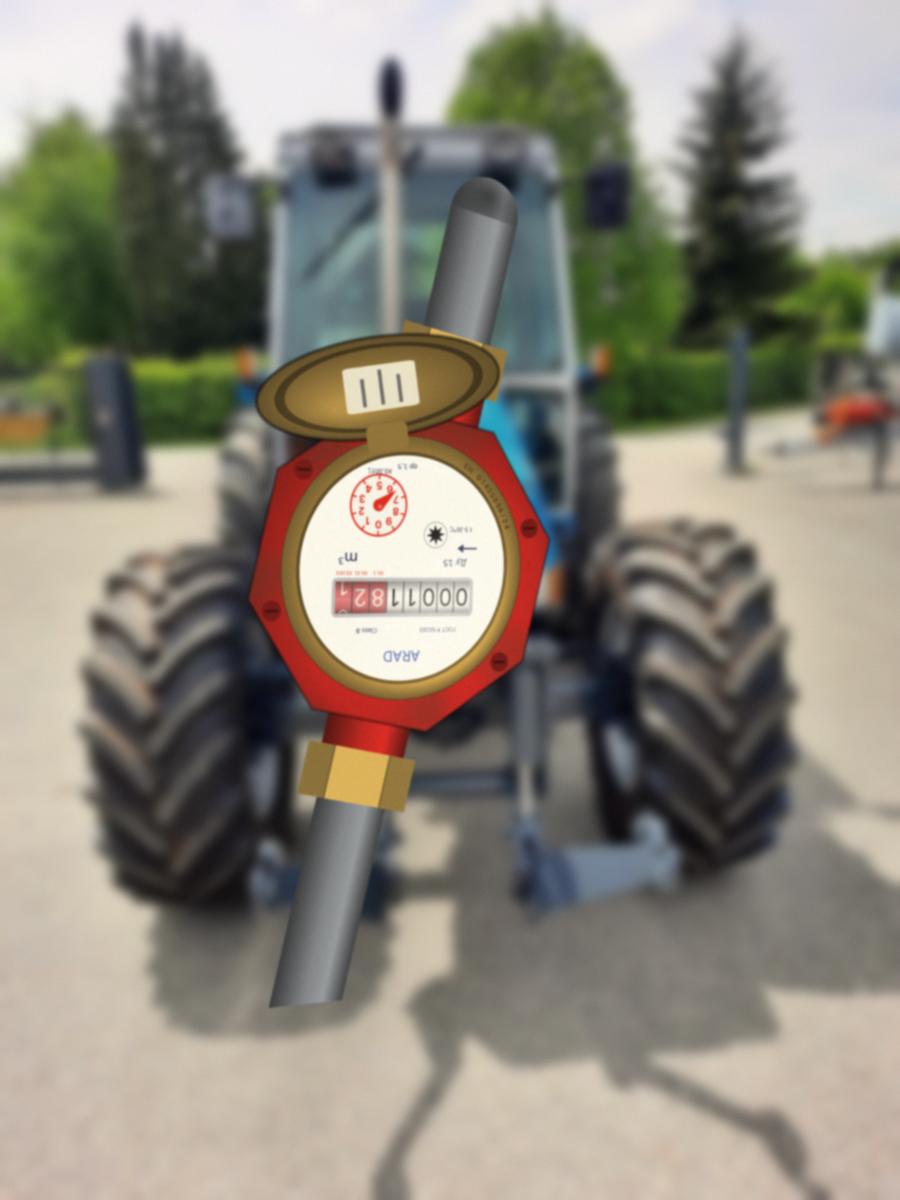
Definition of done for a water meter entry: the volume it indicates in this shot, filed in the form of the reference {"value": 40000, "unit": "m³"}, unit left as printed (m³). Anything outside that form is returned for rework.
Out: {"value": 11.8206, "unit": "m³"}
